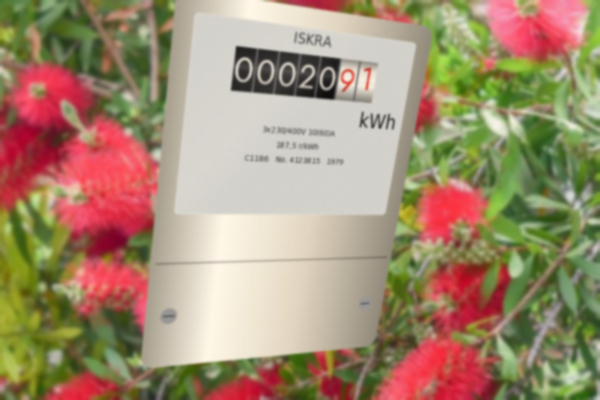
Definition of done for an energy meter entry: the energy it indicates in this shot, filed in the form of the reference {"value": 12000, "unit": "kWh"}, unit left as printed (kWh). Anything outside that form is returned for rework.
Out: {"value": 20.91, "unit": "kWh"}
